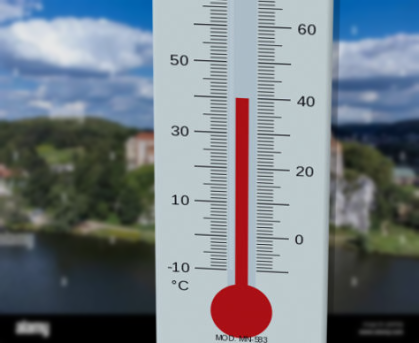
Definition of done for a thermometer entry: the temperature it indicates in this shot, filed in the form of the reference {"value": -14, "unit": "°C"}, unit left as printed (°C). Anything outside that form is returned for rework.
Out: {"value": 40, "unit": "°C"}
